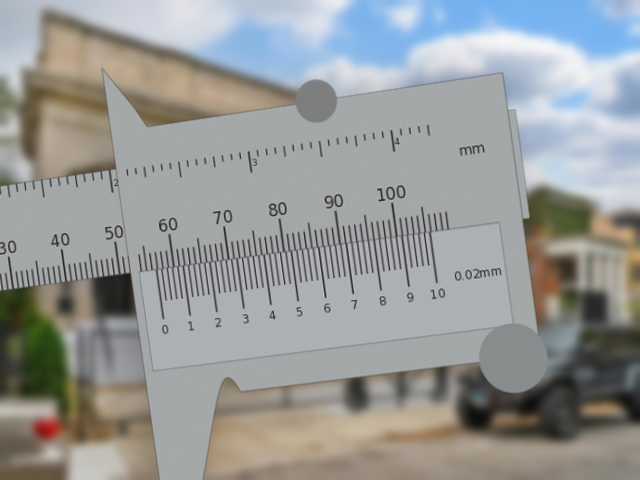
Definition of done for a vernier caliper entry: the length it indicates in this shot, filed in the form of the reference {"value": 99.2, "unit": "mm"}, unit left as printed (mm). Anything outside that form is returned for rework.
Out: {"value": 56.8, "unit": "mm"}
